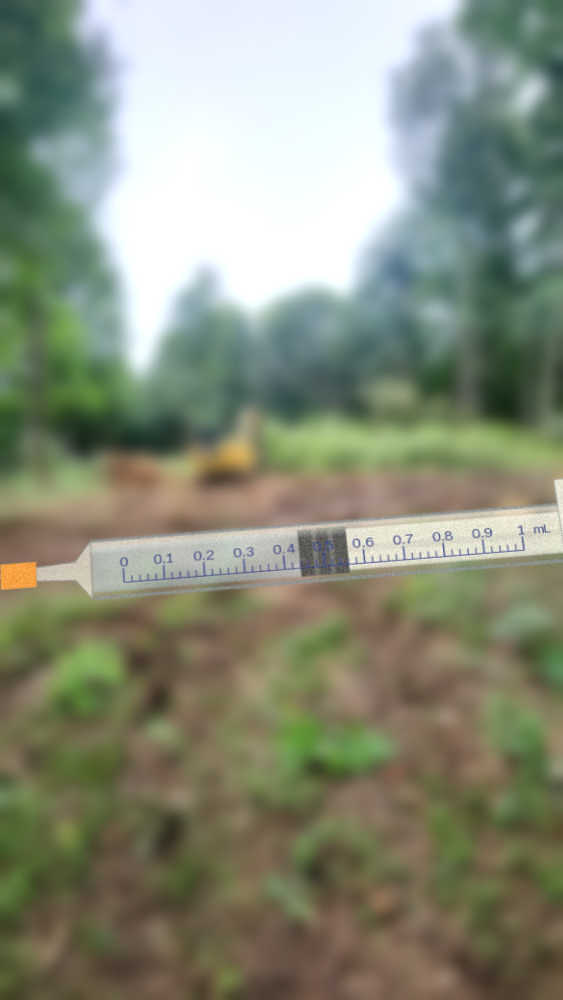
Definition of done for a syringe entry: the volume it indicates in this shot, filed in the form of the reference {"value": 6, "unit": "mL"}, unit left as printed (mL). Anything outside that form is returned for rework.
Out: {"value": 0.44, "unit": "mL"}
